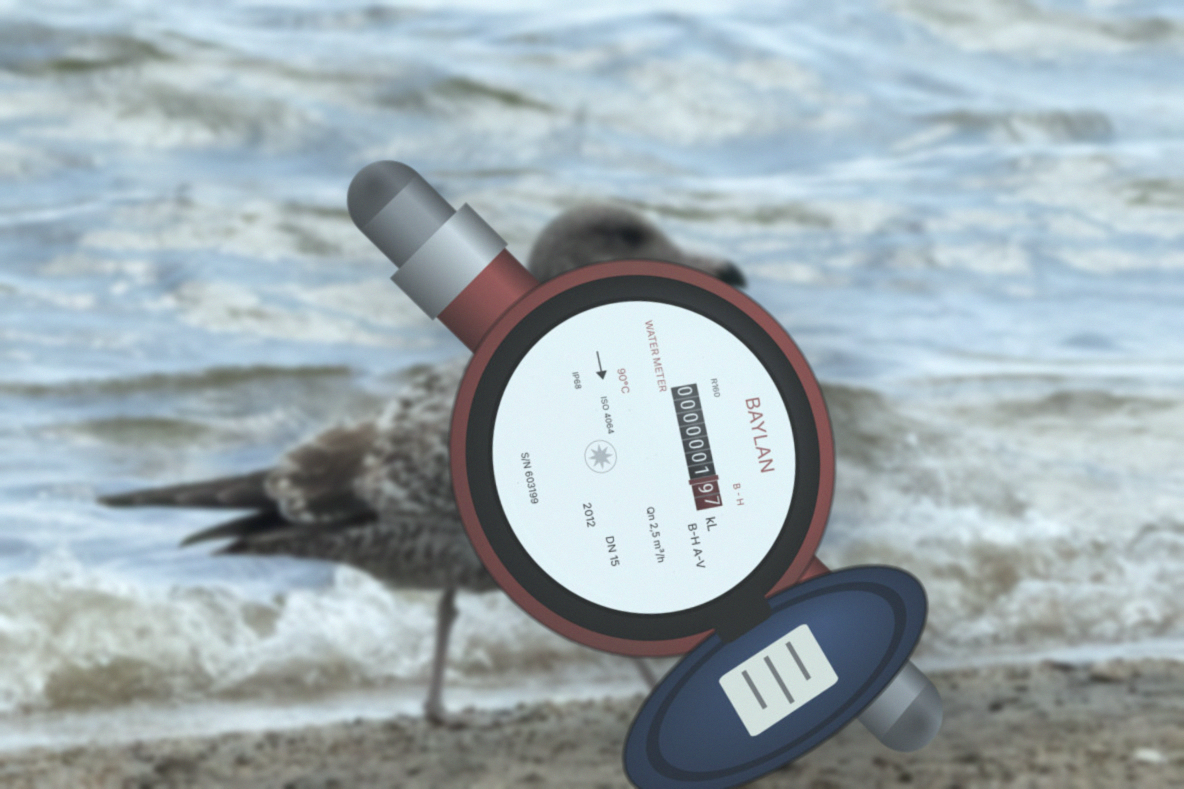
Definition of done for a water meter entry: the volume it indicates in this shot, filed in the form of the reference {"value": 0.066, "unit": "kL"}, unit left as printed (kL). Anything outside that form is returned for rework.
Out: {"value": 1.97, "unit": "kL"}
